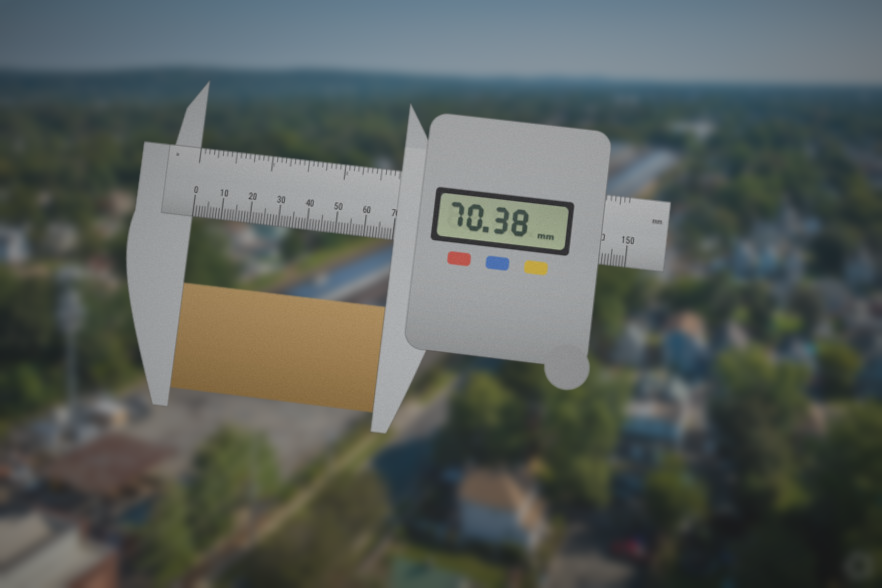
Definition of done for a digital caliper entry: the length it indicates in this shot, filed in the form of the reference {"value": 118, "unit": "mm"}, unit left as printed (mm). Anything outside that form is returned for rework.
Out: {"value": 70.38, "unit": "mm"}
